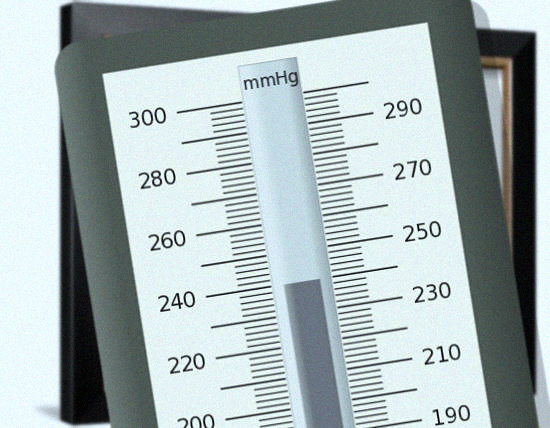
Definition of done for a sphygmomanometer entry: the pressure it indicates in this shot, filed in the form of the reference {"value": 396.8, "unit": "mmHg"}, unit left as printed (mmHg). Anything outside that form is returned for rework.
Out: {"value": 240, "unit": "mmHg"}
